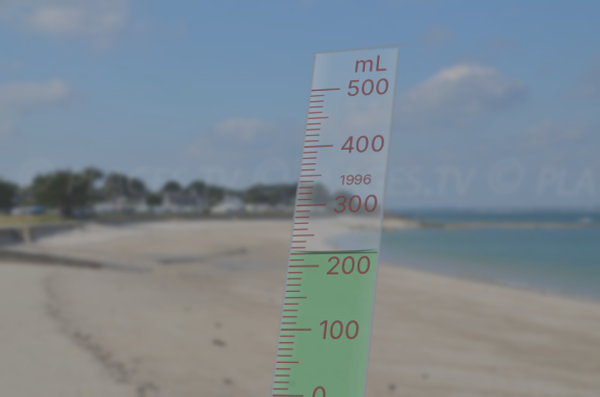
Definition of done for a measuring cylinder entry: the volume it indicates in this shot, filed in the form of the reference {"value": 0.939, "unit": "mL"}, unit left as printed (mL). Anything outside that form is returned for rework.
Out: {"value": 220, "unit": "mL"}
